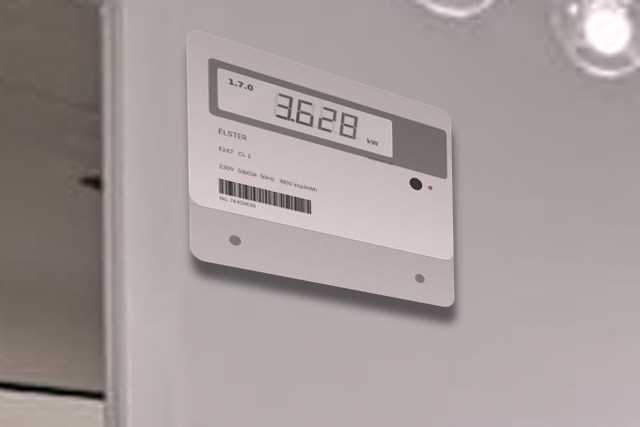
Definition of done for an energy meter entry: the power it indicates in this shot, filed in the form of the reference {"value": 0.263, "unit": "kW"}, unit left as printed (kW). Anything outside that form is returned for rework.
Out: {"value": 3.628, "unit": "kW"}
